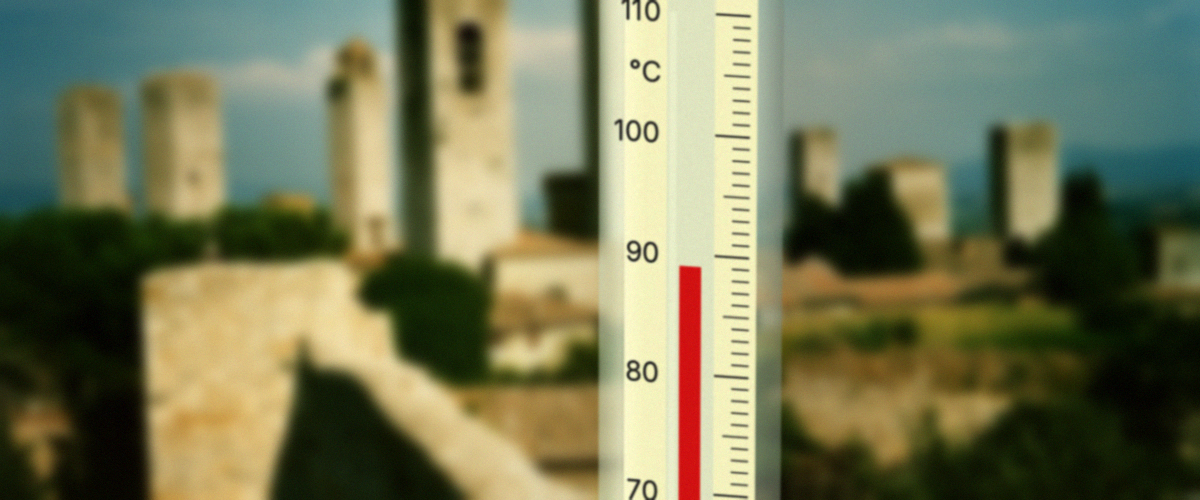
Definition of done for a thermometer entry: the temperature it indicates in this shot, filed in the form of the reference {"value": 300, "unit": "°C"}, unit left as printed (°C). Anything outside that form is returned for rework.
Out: {"value": 89, "unit": "°C"}
